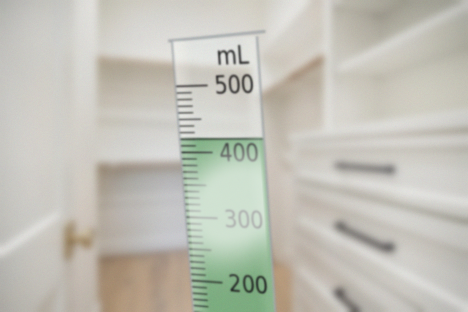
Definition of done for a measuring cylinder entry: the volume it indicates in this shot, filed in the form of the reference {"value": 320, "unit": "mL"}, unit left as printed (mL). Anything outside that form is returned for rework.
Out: {"value": 420, "unit": "mL"}
